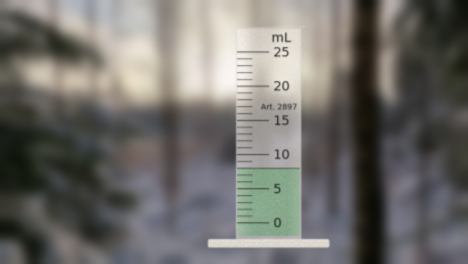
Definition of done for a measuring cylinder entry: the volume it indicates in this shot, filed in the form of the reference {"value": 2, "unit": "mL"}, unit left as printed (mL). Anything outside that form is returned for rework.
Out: {"value": 8, "unit": "mL"}
